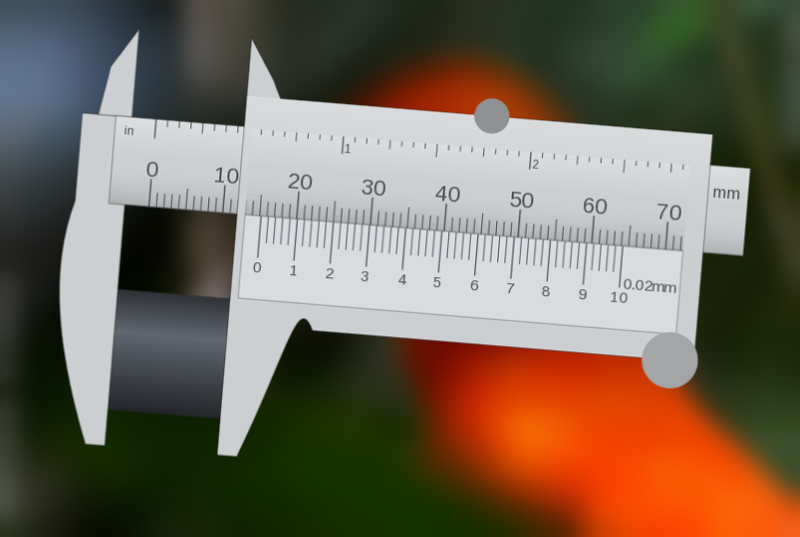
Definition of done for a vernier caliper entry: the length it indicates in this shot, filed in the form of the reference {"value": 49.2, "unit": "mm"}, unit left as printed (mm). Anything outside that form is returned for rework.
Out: {"value": 15.2, "unit": "mm"}
